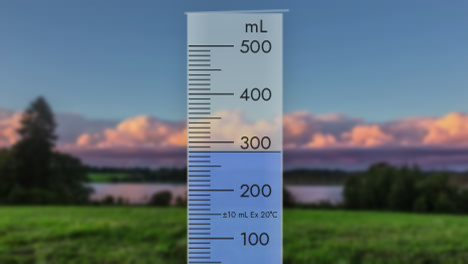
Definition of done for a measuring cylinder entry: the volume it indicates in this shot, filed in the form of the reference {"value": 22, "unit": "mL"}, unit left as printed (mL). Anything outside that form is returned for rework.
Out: {"value": 280, "unit": "mL"}
